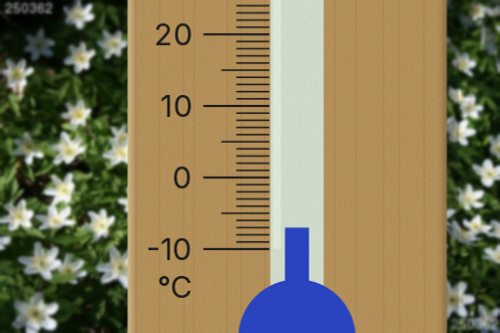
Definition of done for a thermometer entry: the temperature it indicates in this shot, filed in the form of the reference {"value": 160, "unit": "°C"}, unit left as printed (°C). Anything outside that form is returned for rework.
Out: {"value": -7, "unit": "°C"}
